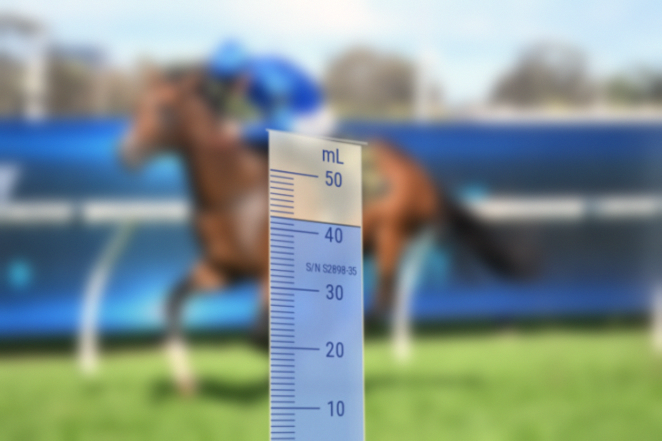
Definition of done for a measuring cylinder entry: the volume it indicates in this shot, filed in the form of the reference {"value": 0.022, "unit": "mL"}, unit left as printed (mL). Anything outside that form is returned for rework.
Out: {"value": 42, "unit": "mL"}
